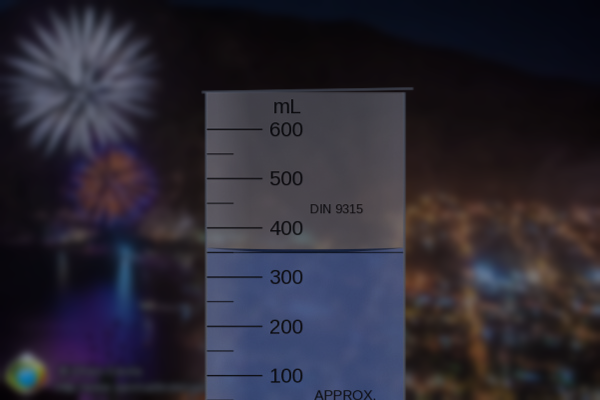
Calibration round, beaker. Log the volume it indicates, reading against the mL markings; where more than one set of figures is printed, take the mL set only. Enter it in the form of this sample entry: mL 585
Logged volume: mL 350
